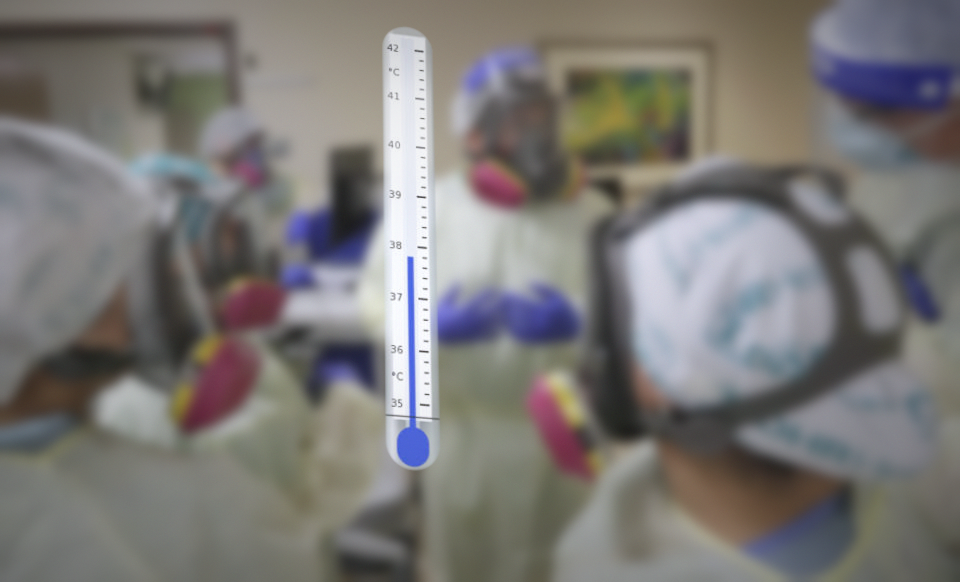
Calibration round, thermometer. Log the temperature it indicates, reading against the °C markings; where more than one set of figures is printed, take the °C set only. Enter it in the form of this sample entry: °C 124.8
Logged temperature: °C 37.8
